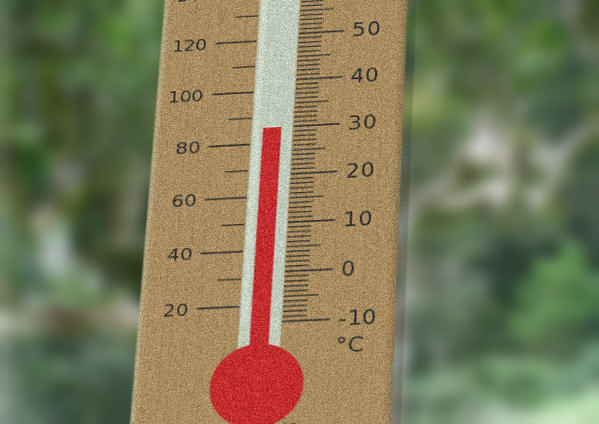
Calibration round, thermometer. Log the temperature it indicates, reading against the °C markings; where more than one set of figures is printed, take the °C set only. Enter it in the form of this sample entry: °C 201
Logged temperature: °C 30
